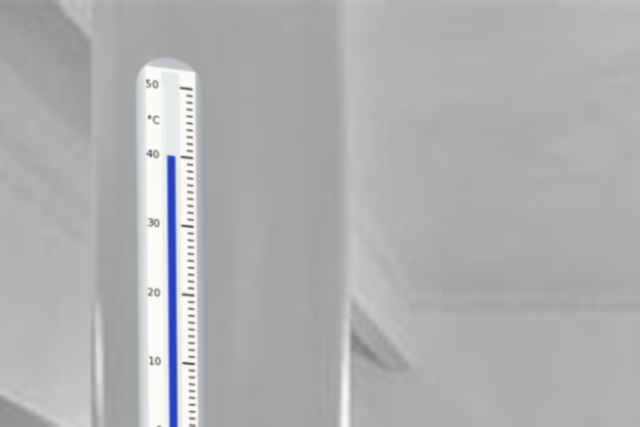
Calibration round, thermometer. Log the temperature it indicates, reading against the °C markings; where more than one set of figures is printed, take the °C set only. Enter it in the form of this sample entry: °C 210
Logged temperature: °C 40
